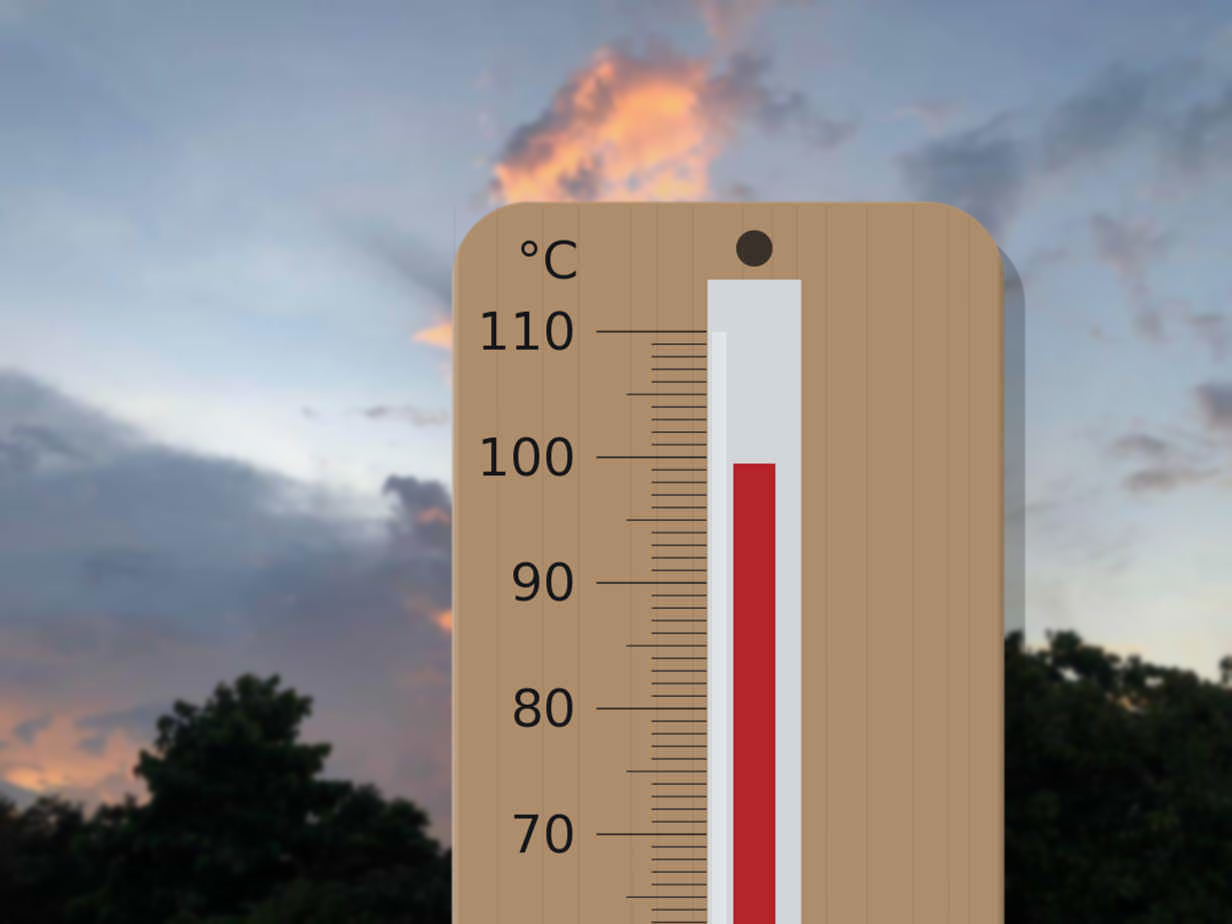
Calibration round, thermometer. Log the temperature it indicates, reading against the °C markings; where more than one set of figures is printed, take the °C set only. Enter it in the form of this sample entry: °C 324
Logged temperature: °C 99.5
